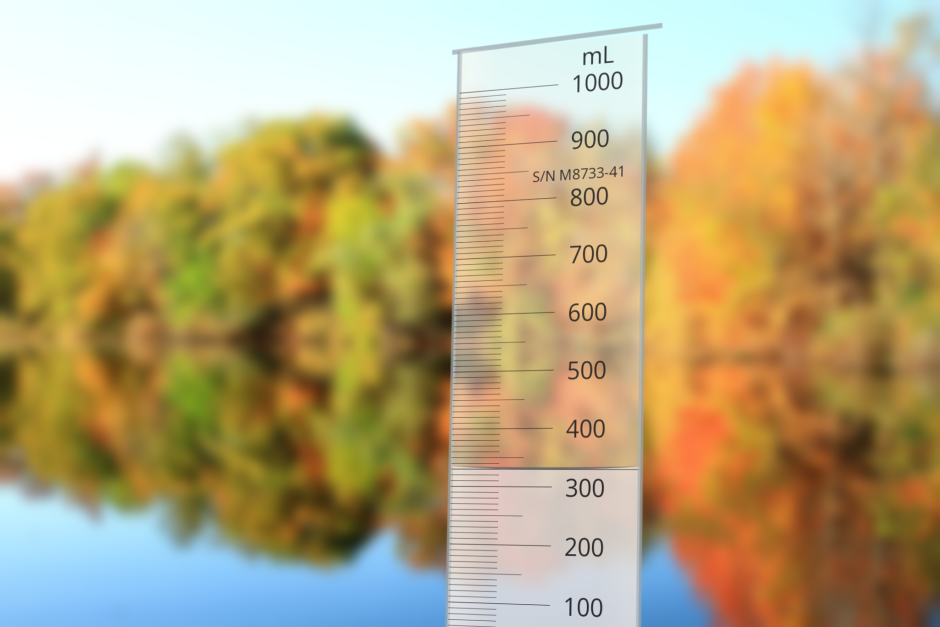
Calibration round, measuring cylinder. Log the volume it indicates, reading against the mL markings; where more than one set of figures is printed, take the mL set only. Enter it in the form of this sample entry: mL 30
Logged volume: mL 330
